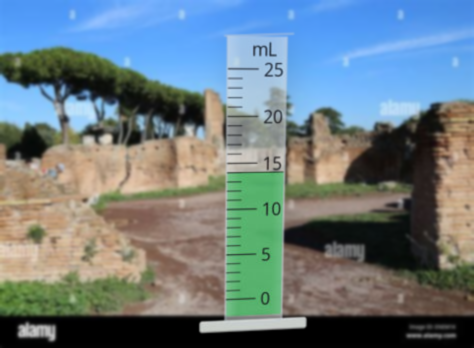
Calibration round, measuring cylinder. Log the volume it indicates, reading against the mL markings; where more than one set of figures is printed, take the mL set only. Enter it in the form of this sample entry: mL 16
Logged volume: mL 14
